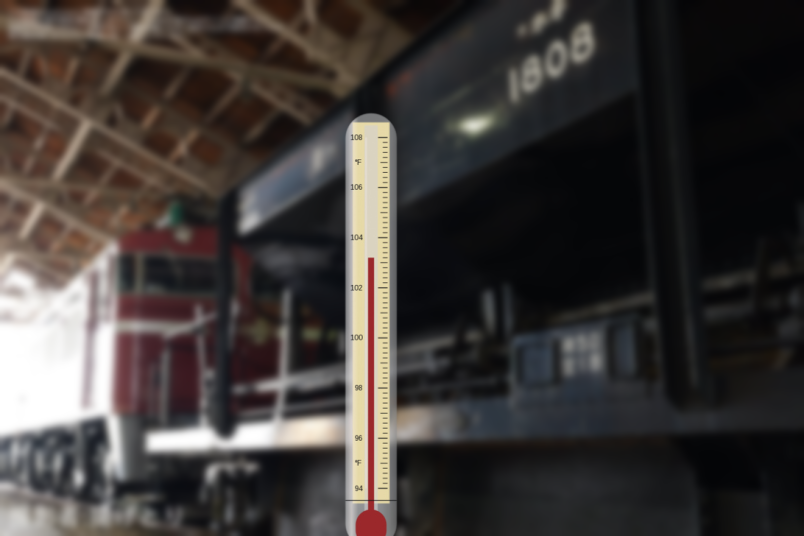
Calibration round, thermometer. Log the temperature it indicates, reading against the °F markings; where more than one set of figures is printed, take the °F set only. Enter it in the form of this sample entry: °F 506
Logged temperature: °F 103.2
